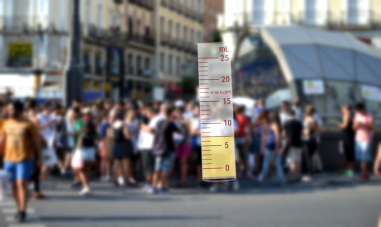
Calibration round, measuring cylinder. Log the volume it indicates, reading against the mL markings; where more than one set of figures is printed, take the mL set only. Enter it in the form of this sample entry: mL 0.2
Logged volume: mL 7
